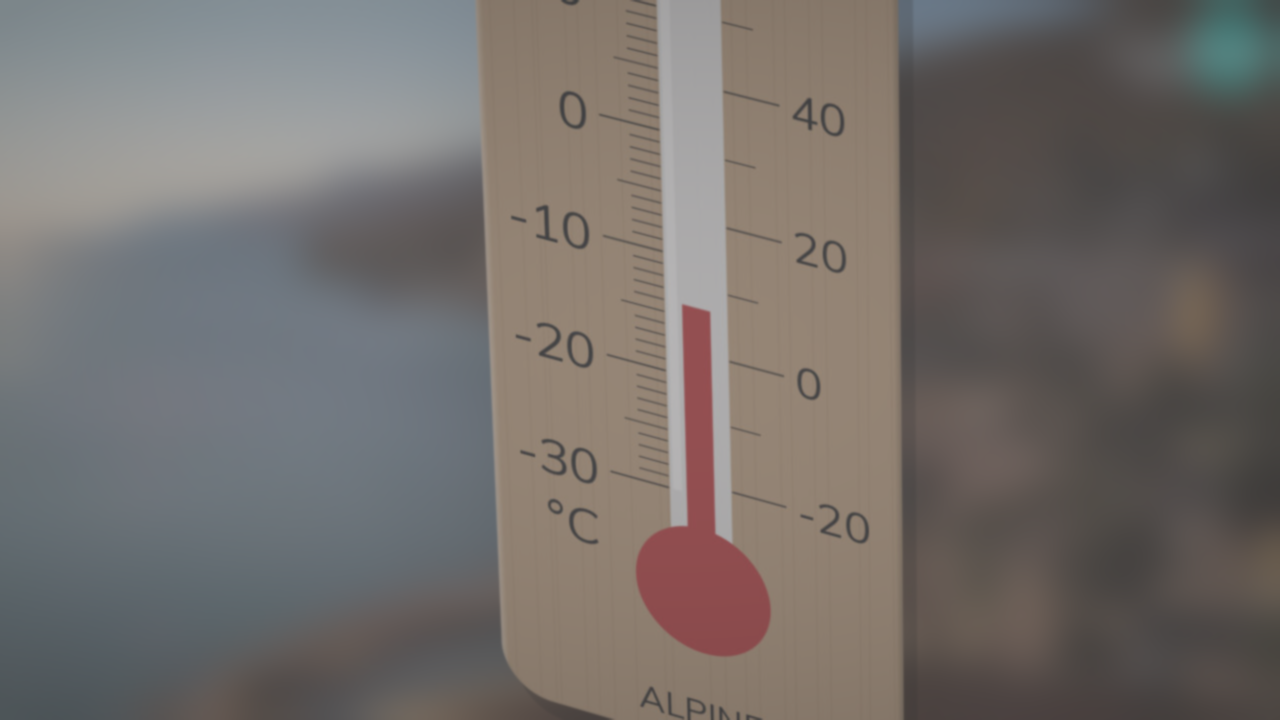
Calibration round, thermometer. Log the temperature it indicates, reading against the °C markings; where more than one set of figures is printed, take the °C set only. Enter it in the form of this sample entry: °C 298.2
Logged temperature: °C -14
